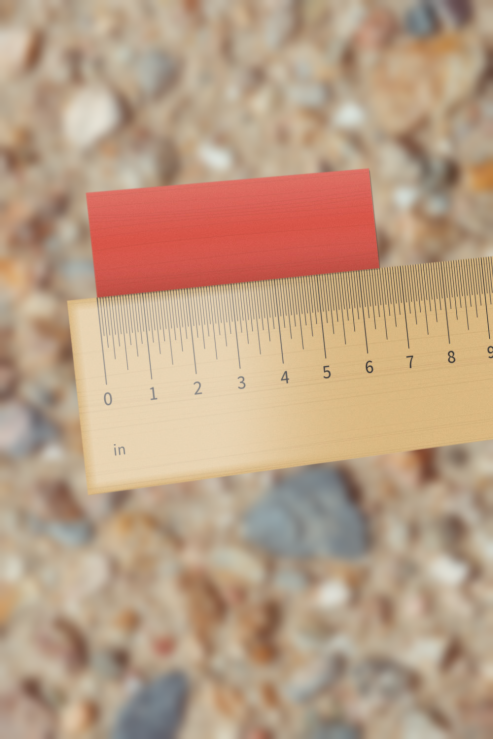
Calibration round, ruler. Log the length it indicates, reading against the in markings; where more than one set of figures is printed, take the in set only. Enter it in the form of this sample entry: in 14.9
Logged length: in 6.5
